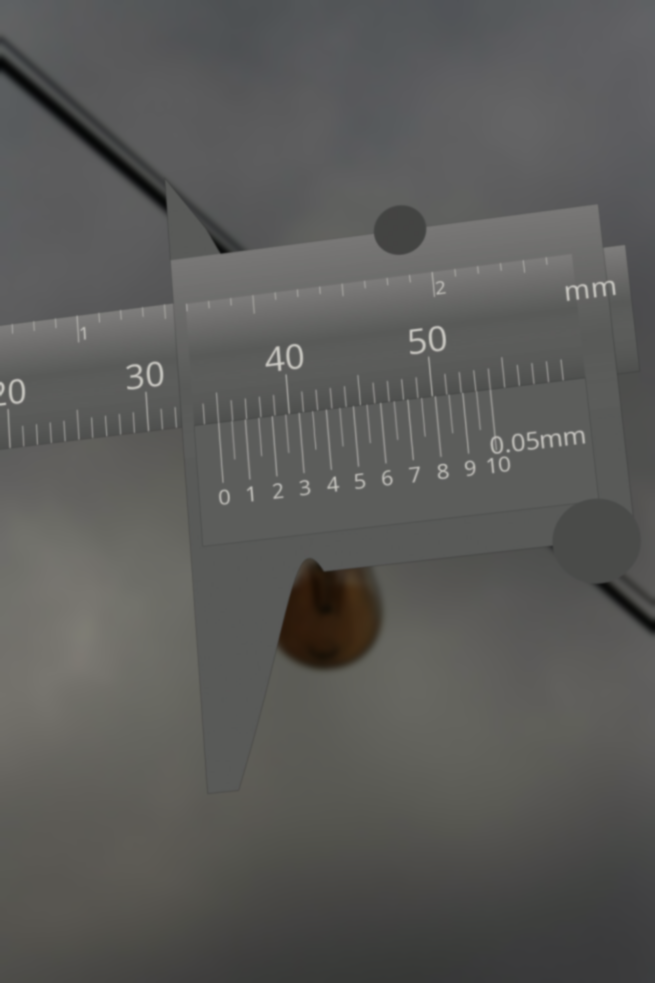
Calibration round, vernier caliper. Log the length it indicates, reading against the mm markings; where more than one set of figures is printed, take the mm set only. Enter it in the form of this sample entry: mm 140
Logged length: mm 35.0
